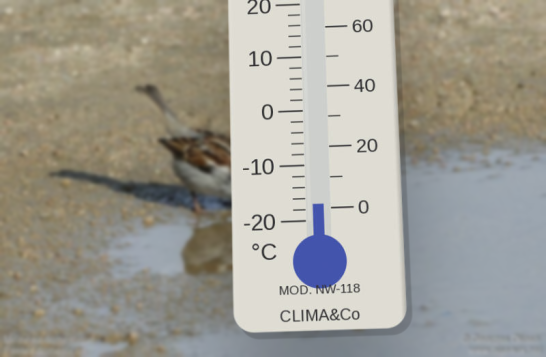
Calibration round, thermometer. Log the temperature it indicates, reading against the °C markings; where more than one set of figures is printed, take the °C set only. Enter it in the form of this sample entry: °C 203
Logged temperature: °C -17
